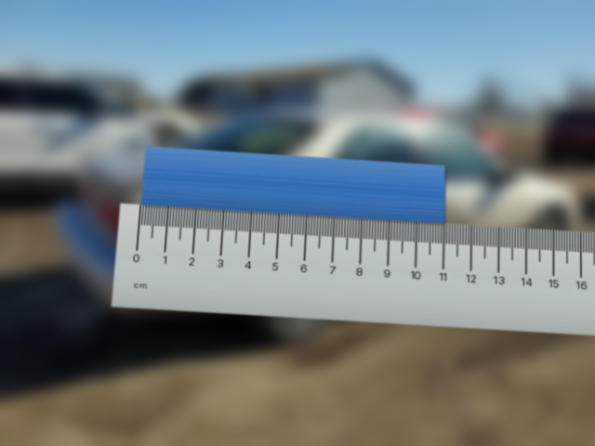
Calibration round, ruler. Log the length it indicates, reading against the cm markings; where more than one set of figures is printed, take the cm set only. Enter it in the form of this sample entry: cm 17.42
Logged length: cm 11
